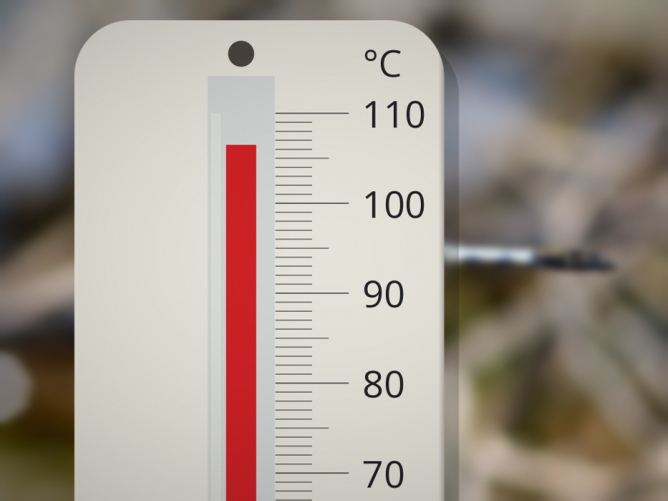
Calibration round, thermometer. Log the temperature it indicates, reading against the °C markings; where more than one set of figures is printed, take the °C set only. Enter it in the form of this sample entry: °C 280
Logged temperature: °C 106.5
